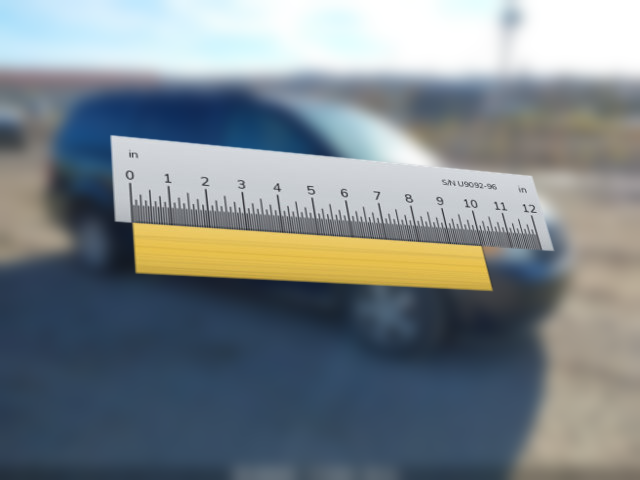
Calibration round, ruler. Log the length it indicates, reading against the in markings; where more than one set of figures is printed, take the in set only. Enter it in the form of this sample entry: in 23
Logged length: in 10
